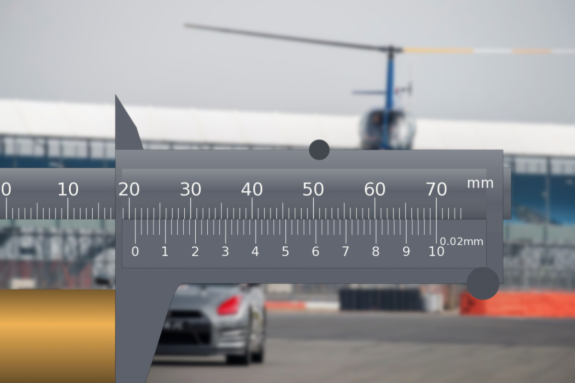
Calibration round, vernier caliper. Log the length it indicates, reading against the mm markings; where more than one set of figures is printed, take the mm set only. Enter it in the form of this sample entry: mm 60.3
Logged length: mm 21.0
